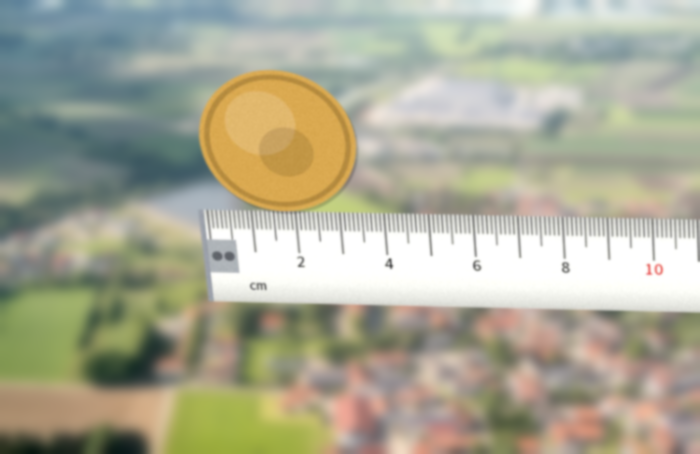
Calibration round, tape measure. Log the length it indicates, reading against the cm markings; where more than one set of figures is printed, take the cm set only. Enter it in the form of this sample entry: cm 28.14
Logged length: cm 3.5
